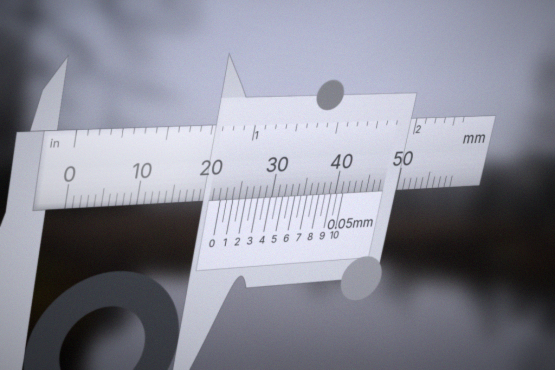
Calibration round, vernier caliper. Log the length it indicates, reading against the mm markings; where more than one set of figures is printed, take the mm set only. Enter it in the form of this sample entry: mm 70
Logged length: mm 22.2
